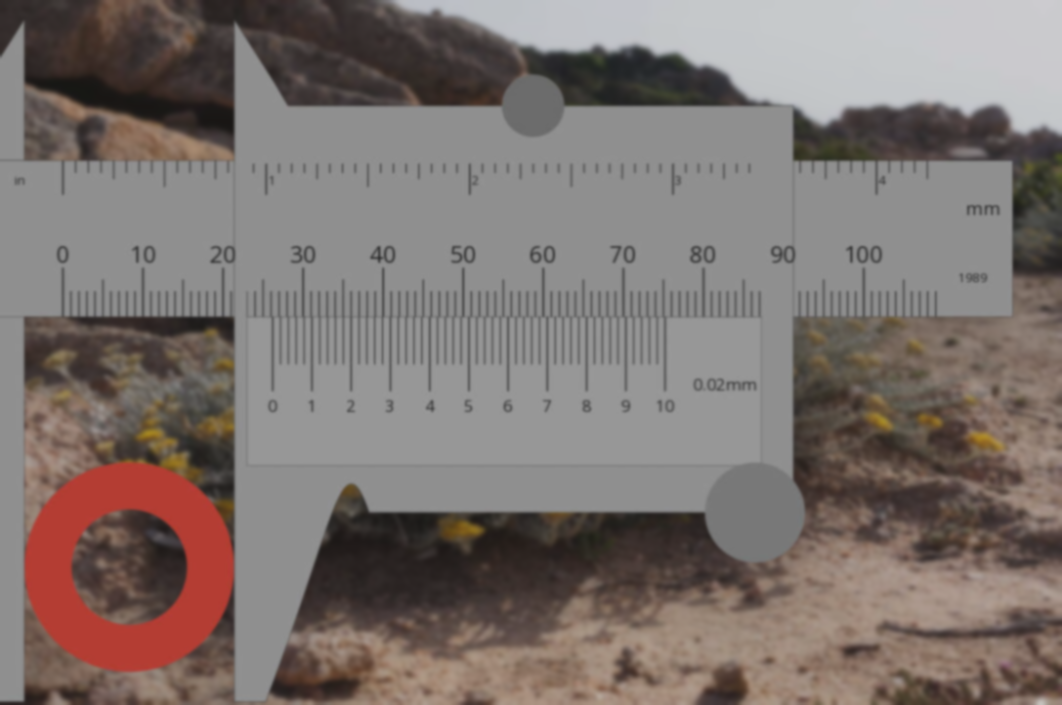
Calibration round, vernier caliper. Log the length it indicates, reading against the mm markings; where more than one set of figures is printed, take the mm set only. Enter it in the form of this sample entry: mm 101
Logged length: mm 26.2
